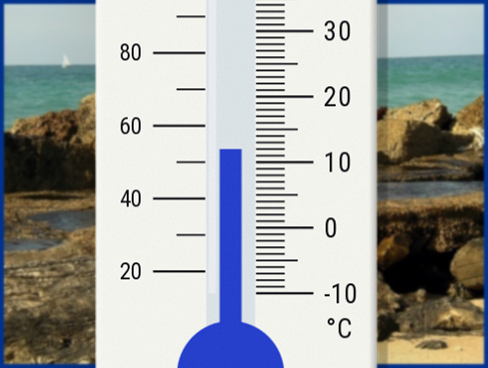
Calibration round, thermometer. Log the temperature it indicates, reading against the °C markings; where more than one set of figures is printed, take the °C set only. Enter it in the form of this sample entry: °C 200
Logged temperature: °C 12
